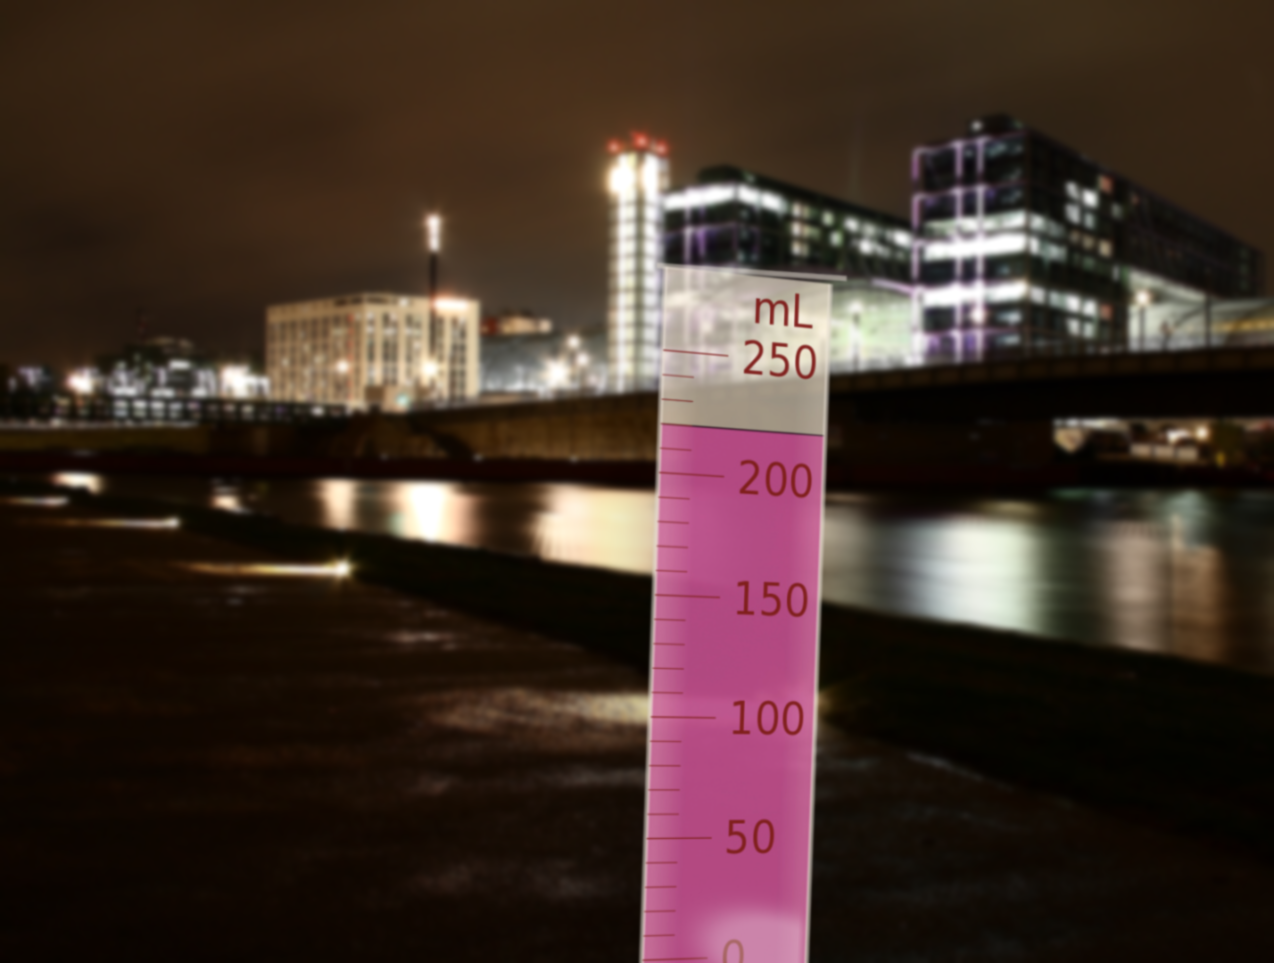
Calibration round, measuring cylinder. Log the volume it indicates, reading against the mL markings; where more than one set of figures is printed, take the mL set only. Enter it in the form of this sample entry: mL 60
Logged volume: mL 220
